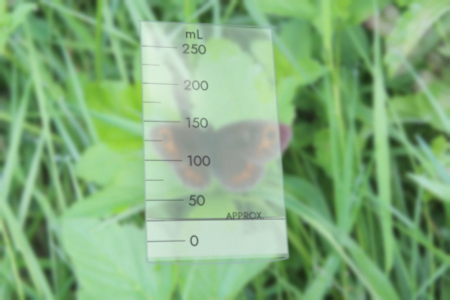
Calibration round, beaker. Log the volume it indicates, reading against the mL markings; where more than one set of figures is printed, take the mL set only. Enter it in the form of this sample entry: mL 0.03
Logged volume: mL 25
